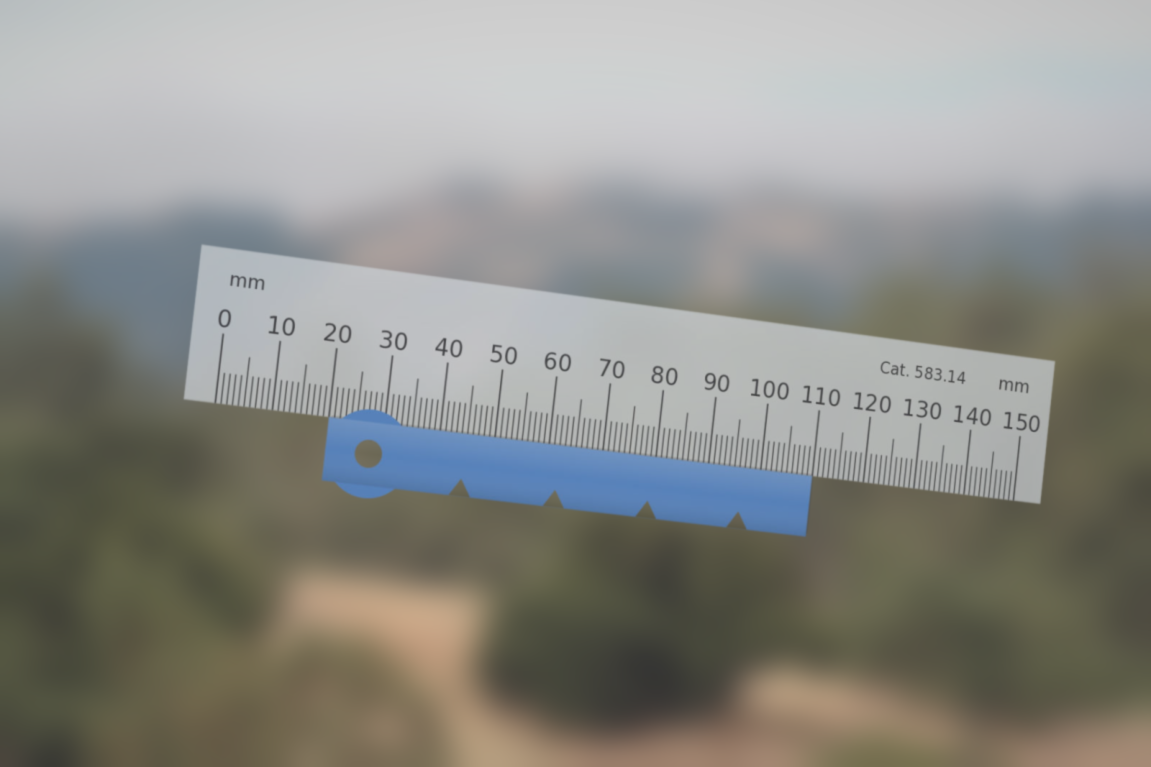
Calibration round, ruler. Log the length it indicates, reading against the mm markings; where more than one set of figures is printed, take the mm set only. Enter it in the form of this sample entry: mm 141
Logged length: mm 90
